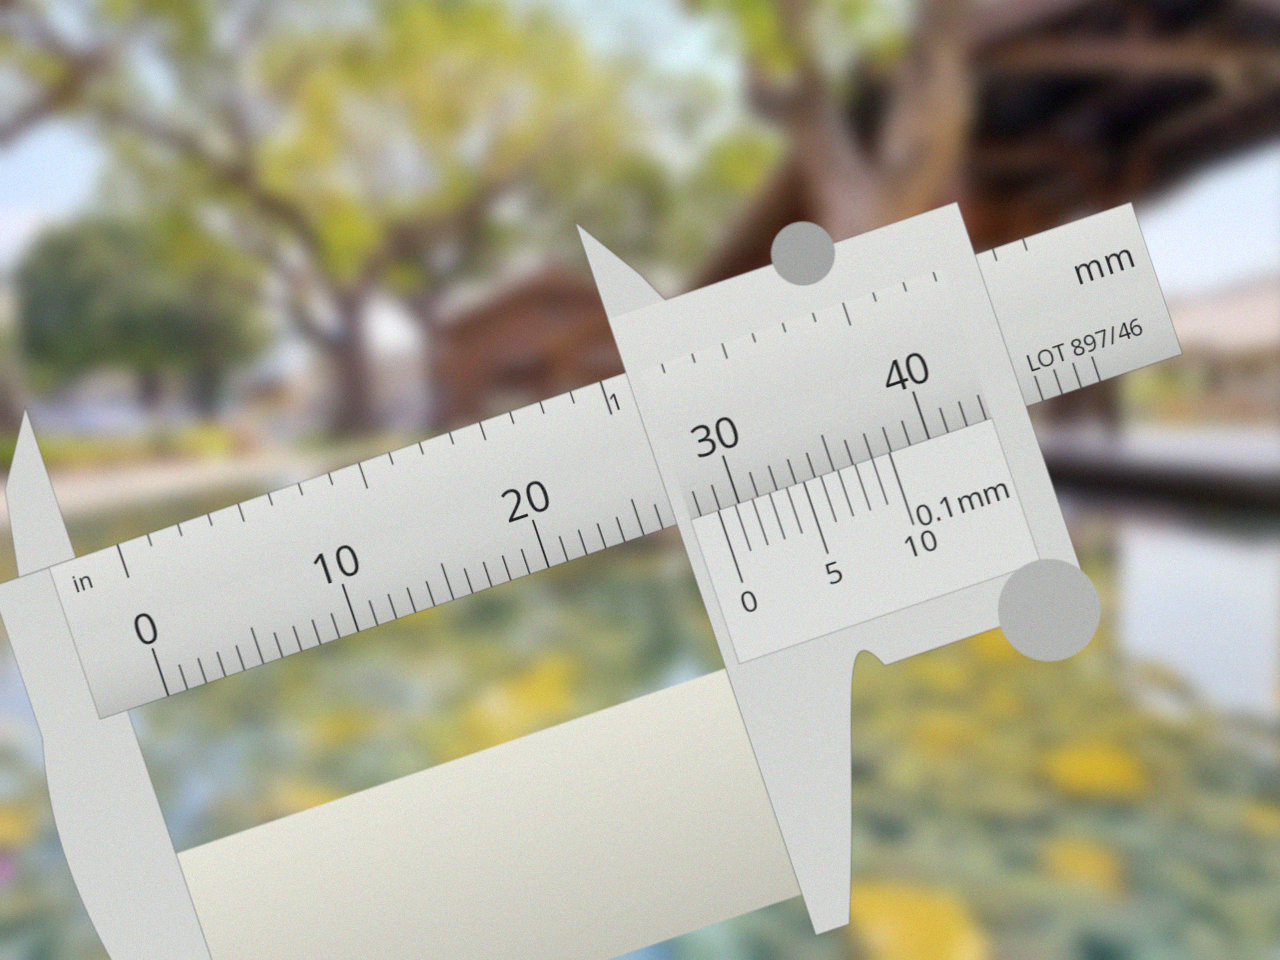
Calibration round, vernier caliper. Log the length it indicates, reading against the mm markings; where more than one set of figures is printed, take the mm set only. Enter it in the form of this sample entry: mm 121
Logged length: mm 28.9
